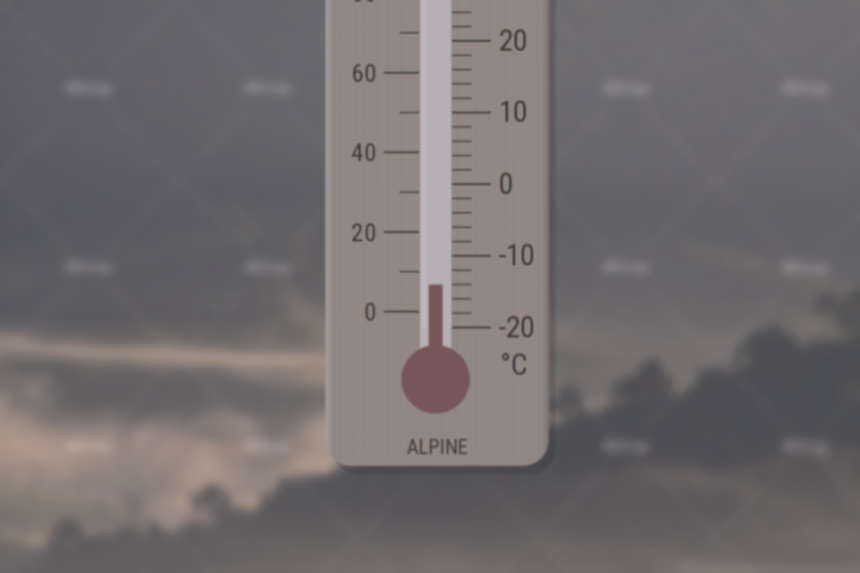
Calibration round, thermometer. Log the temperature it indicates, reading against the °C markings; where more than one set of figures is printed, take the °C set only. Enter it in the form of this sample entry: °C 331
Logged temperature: °C -14
